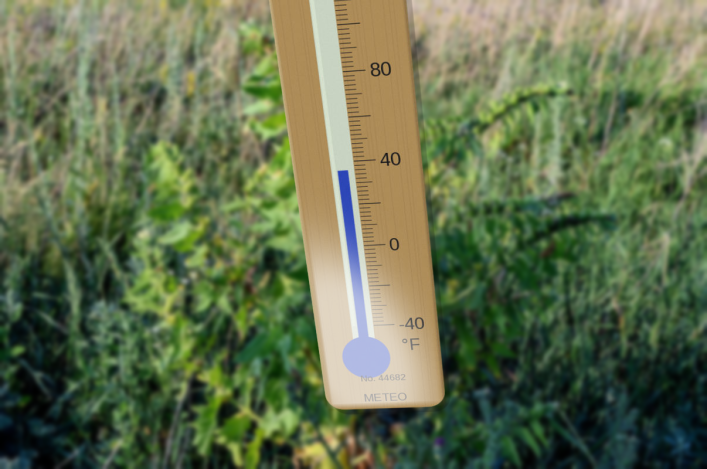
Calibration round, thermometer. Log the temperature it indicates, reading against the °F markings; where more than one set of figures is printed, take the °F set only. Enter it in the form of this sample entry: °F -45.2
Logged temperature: °F 36
